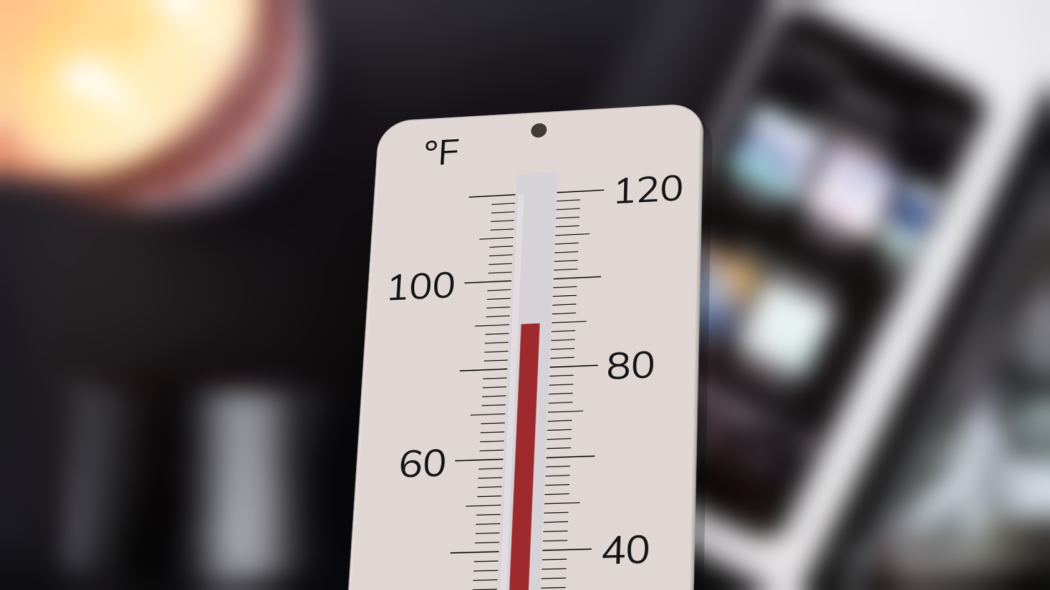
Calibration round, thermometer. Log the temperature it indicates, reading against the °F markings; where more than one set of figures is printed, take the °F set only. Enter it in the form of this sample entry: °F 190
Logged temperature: °F 90
